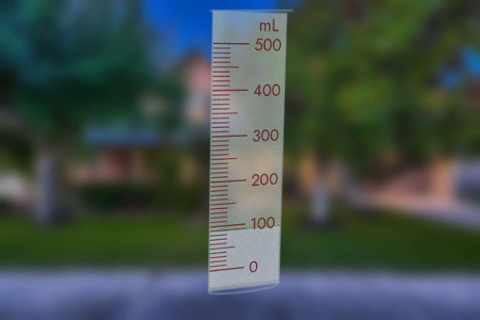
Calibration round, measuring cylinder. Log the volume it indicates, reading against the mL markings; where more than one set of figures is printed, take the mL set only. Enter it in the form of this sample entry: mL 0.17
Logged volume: mL 90
